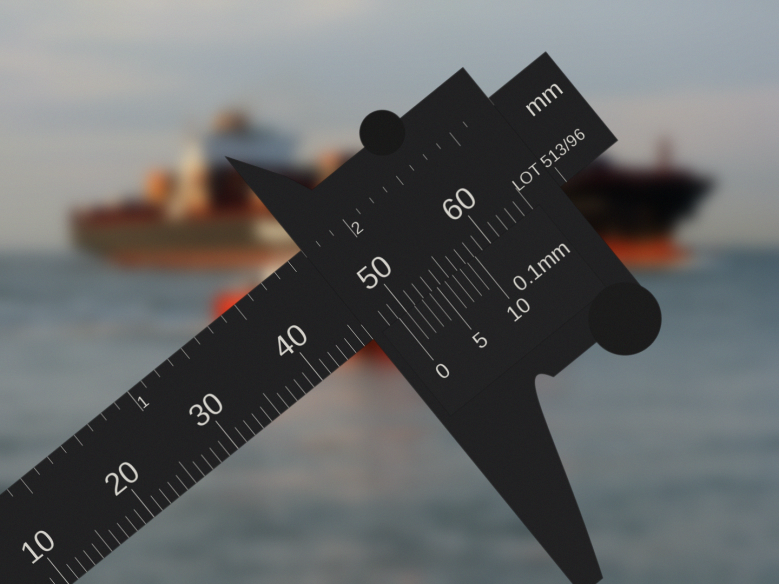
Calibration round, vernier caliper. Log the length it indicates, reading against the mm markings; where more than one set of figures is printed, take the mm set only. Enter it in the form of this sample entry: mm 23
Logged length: mm 49.1
